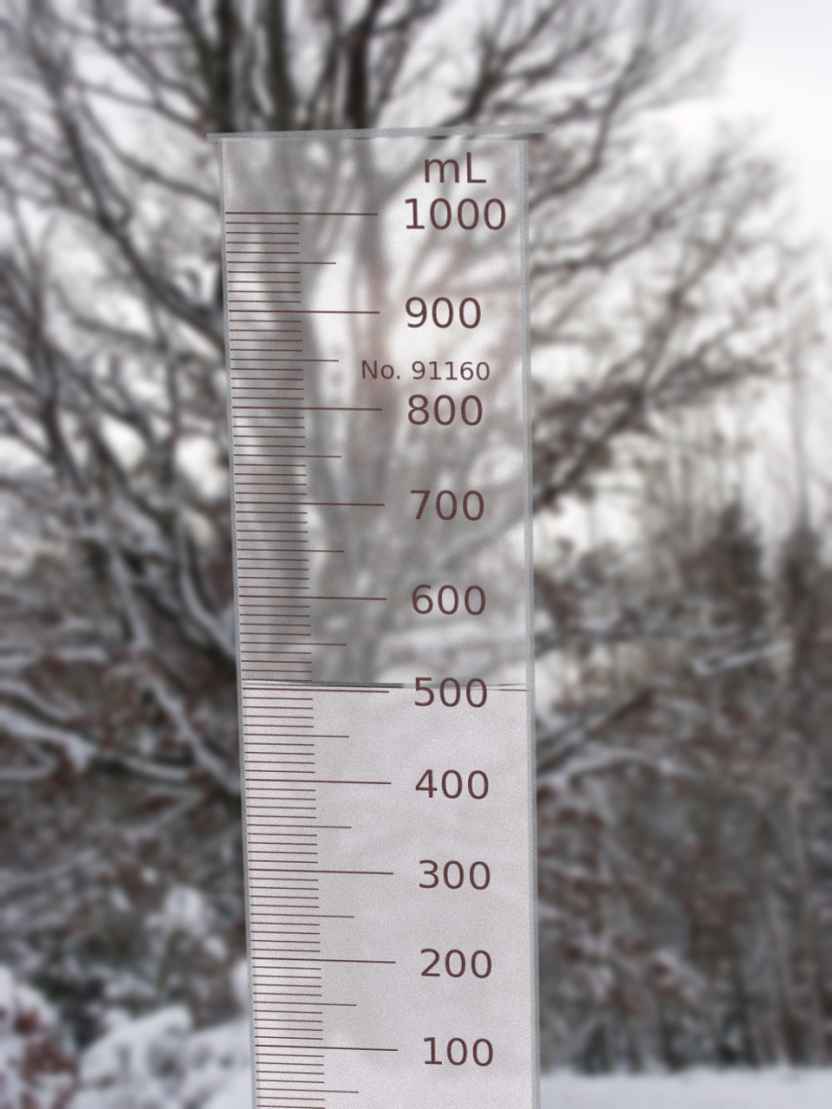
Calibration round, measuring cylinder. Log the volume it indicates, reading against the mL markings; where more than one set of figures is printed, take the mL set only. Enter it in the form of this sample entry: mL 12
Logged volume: mL 505
